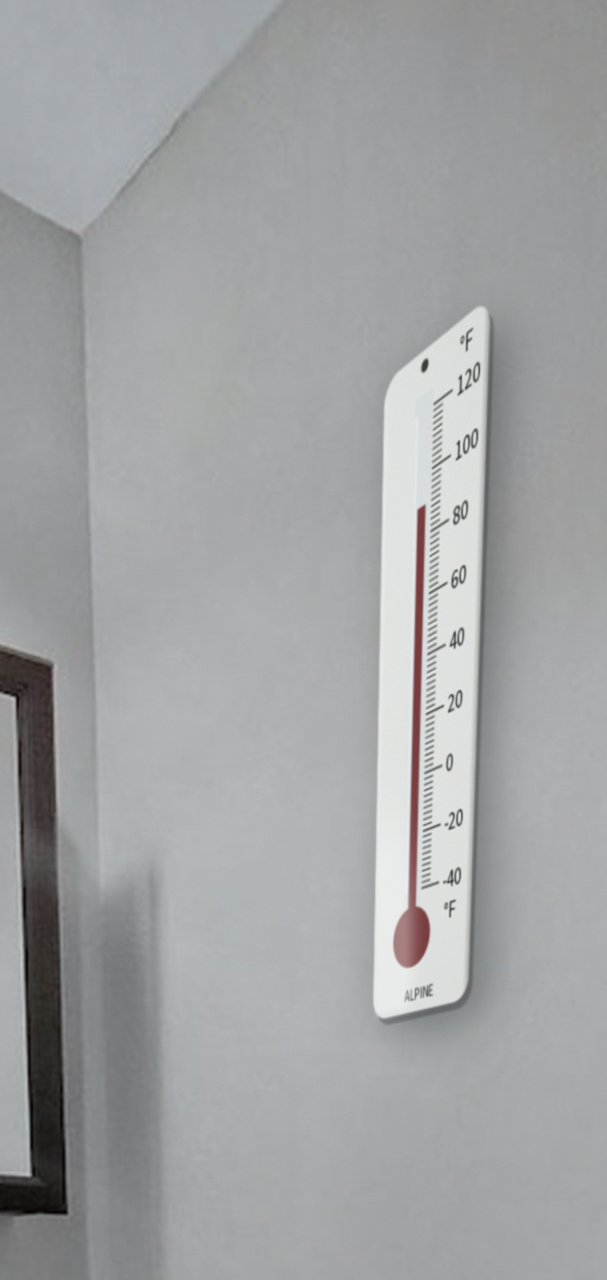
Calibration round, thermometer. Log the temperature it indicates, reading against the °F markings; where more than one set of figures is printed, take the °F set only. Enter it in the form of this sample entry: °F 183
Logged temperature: °F 90
